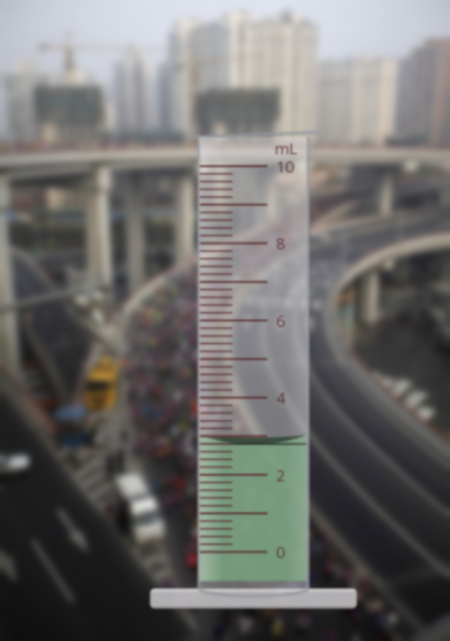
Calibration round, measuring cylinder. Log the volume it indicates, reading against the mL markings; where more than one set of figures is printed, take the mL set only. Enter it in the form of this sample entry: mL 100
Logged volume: mL 2.8
